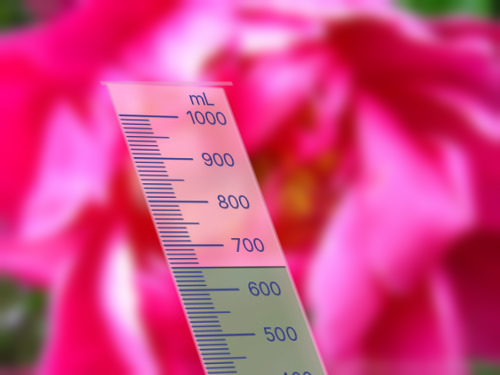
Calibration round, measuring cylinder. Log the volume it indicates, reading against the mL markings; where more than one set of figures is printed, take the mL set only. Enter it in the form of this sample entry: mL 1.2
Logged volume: mL 650
